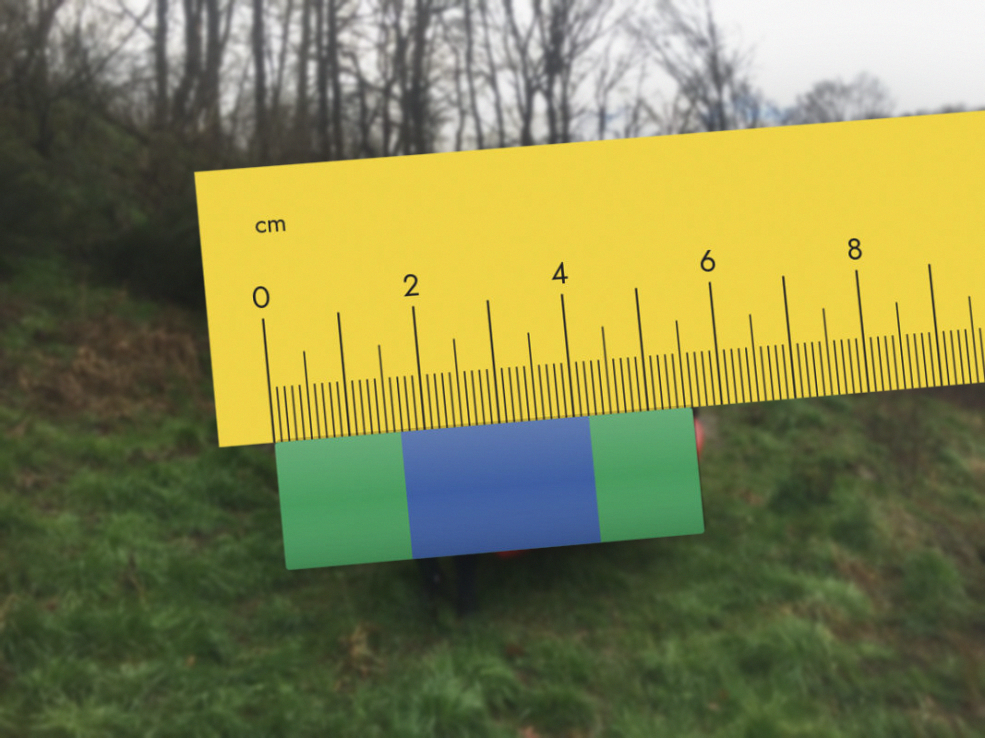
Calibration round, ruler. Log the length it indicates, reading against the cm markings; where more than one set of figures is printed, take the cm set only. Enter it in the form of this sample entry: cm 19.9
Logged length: cm 5.6
